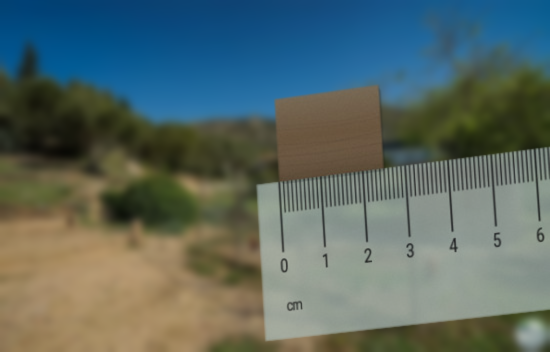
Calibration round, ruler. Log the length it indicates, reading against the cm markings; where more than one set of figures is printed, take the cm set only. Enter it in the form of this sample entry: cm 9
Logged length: cm 2.5
